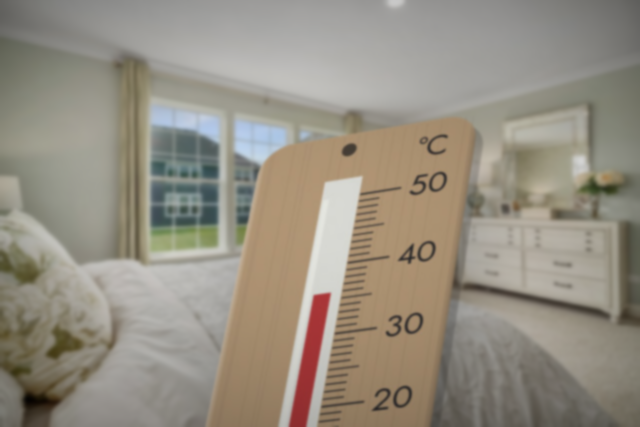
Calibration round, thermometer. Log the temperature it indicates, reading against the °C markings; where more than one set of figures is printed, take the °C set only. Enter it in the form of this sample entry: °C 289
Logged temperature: °C 36
